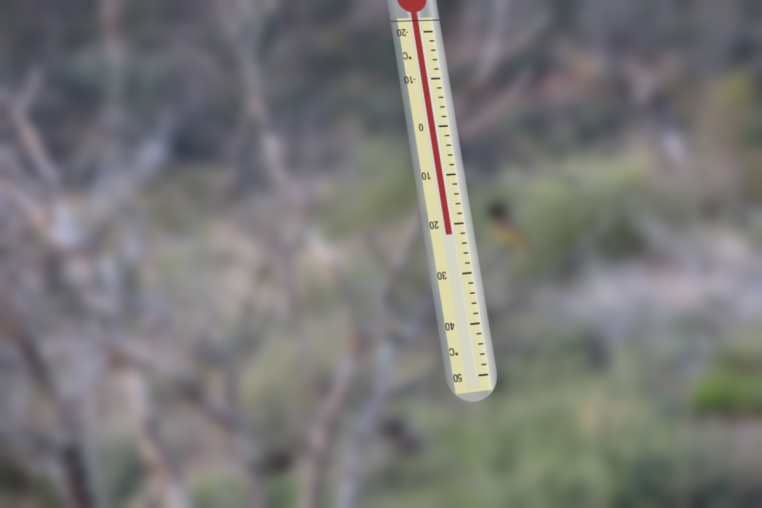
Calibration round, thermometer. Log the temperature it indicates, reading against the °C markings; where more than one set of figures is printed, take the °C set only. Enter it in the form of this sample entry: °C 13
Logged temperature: °C 22
